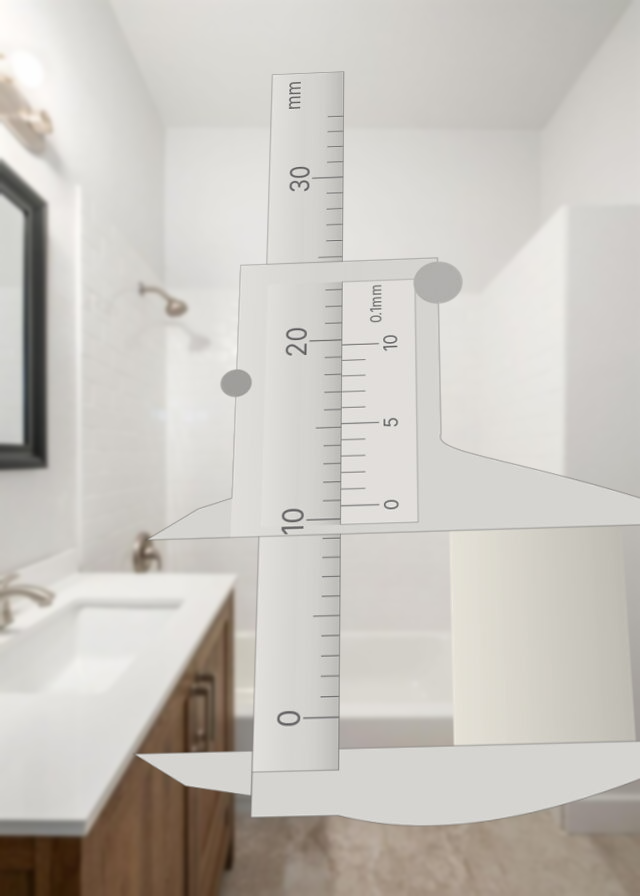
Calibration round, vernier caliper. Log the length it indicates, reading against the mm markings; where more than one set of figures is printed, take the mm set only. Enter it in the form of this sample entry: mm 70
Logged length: mm 10.7
